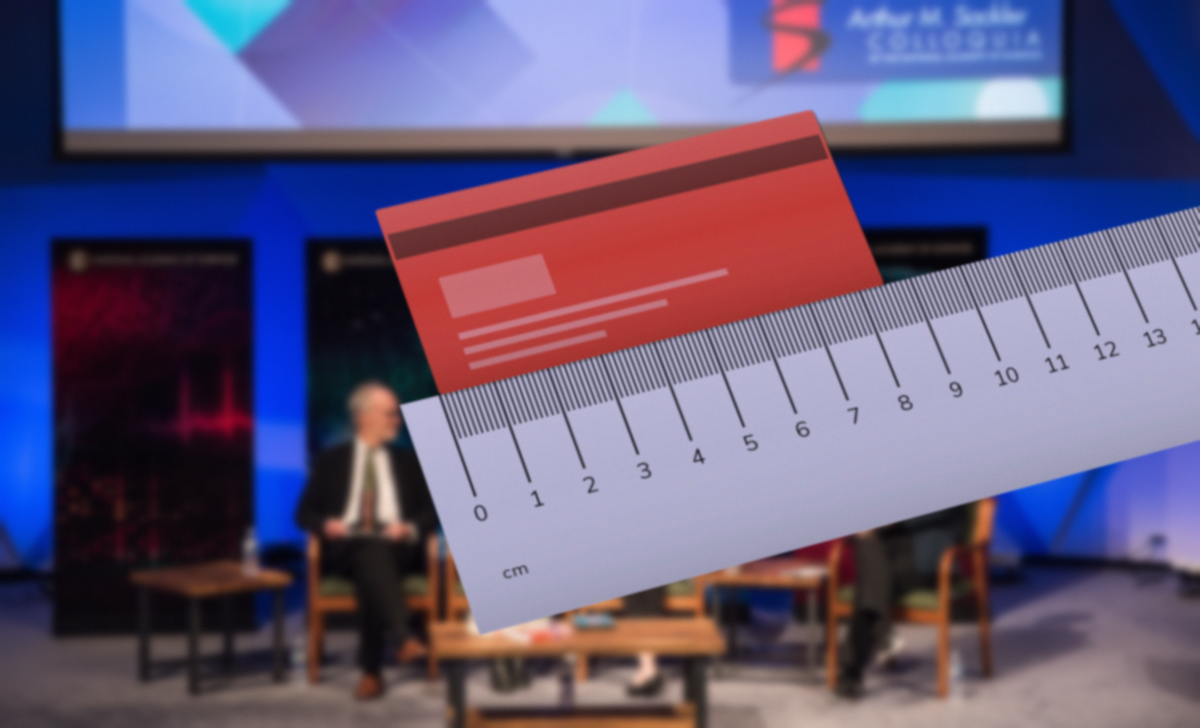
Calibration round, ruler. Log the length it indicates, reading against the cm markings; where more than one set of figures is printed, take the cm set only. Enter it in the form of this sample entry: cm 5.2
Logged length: cm 8.5
